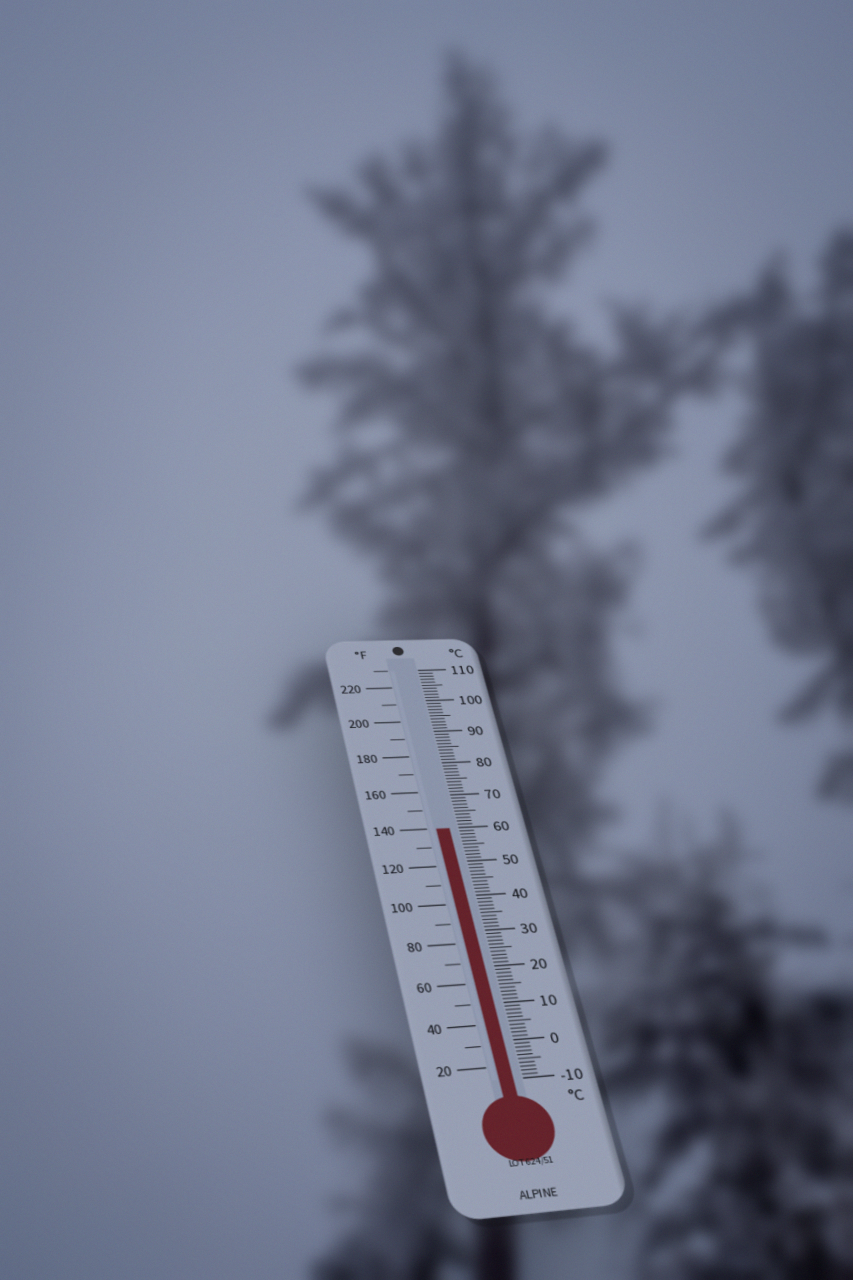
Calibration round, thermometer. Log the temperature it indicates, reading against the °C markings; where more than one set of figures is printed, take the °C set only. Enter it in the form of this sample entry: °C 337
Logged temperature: °C 60
